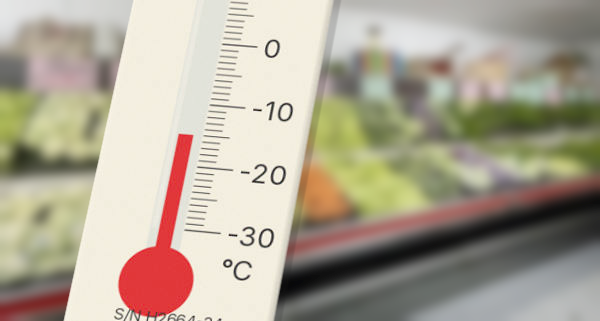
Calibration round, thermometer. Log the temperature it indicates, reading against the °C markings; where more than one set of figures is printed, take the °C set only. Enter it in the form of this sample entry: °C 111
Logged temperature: °C -15
